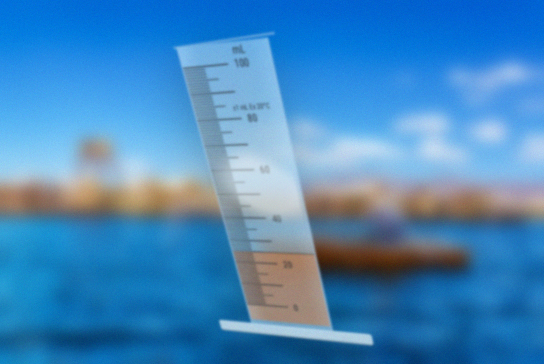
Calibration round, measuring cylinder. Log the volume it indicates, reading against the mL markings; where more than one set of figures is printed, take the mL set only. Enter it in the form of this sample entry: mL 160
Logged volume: mL 25
